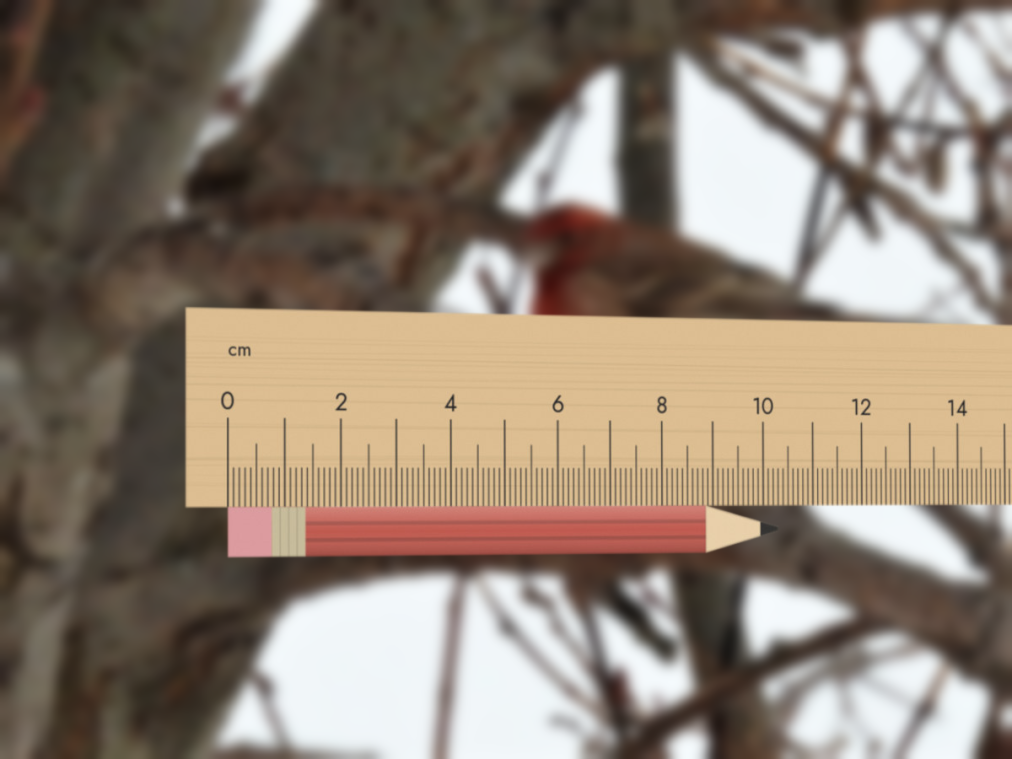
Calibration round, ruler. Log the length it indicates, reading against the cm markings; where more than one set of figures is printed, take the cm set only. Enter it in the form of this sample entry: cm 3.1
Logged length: cm 10.3
